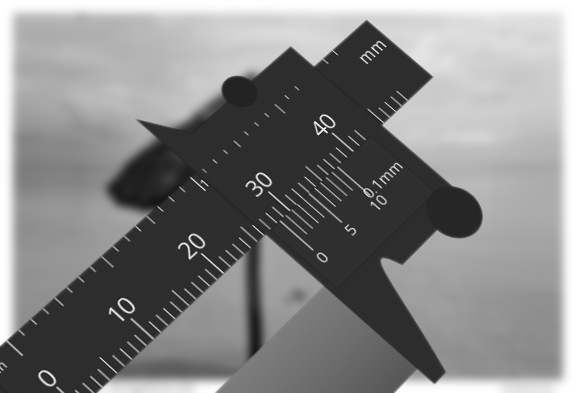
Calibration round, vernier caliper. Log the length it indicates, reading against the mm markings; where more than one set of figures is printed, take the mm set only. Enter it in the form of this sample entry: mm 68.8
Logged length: mm 28.4
